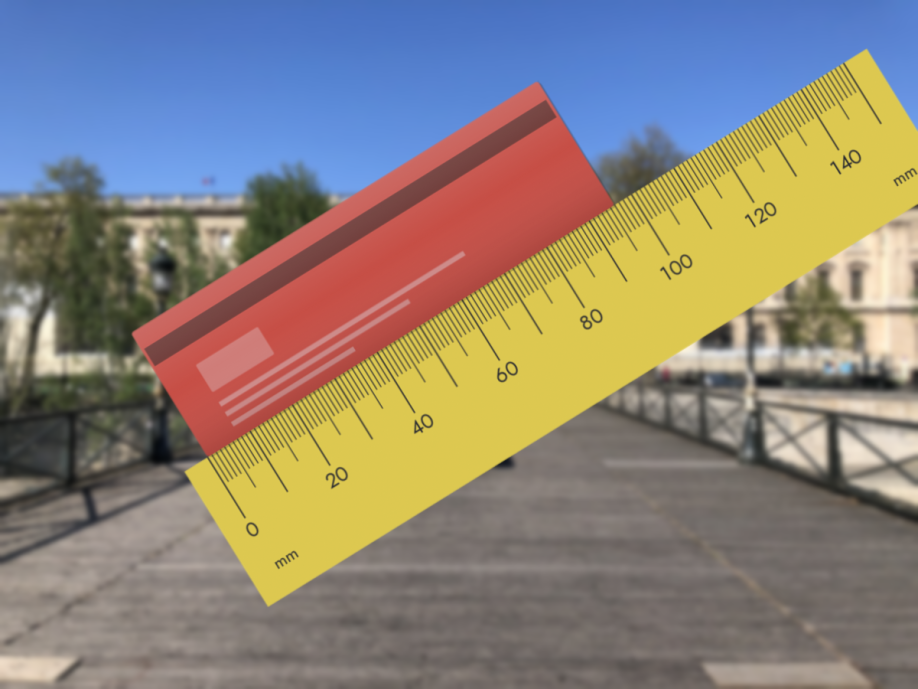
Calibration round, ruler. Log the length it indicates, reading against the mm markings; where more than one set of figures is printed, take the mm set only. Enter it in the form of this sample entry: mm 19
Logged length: mm 96
